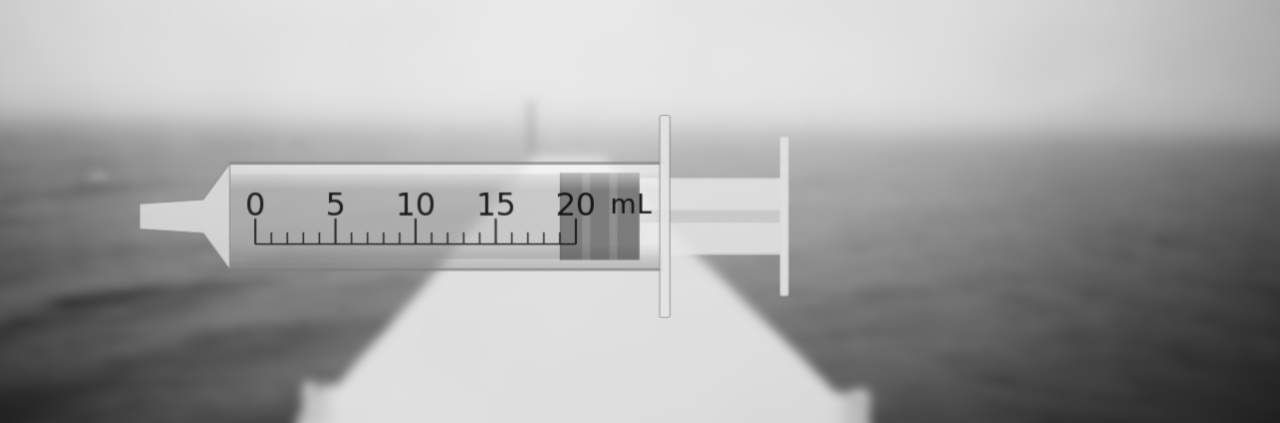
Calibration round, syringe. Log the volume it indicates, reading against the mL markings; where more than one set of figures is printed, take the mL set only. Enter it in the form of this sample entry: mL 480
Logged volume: mL 19
